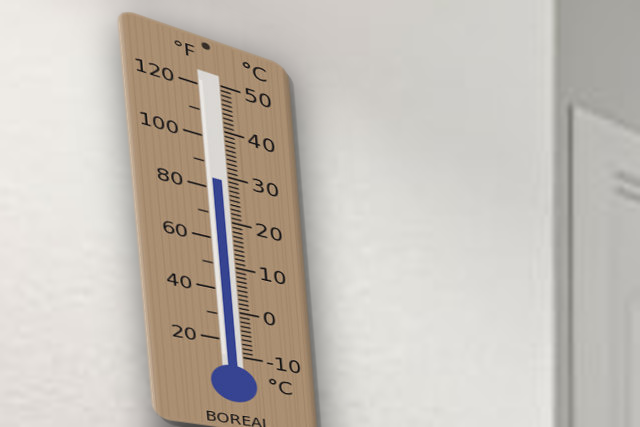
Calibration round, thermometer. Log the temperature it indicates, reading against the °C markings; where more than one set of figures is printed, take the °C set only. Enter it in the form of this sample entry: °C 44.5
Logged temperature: °C 29
